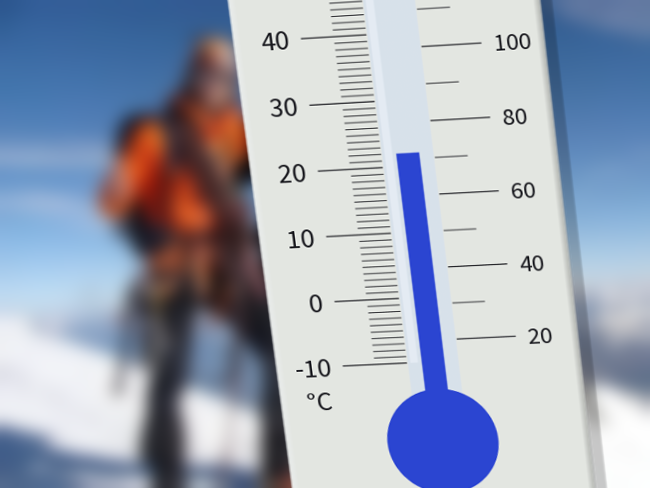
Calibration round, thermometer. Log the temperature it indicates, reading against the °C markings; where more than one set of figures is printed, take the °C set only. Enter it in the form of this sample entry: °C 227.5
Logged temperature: °C 22
